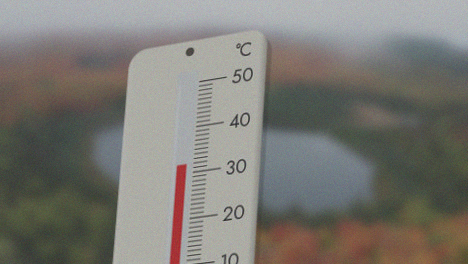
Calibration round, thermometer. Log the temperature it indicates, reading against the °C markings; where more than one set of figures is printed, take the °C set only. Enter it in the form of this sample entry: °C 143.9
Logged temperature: °C 32
